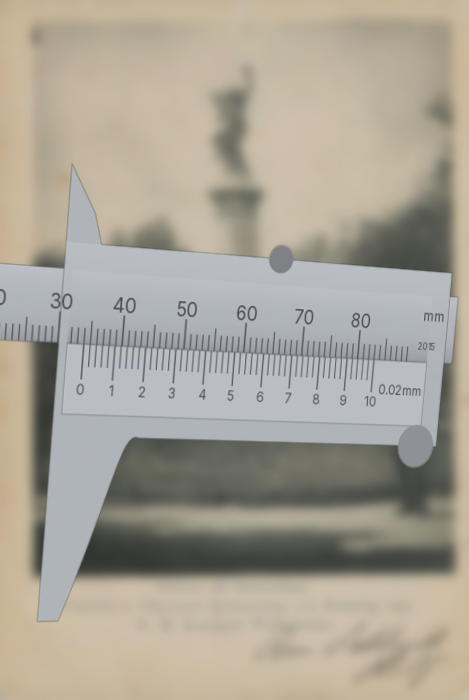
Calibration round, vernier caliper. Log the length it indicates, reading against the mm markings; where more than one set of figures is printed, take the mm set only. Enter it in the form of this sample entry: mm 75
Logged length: mm 34.0
